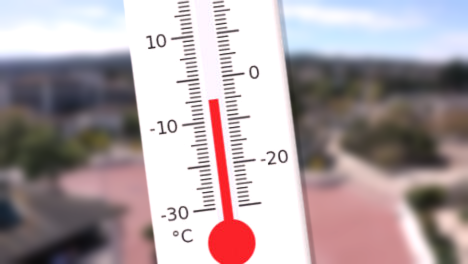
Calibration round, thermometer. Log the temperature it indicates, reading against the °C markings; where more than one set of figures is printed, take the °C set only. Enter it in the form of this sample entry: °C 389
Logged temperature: °C -5
